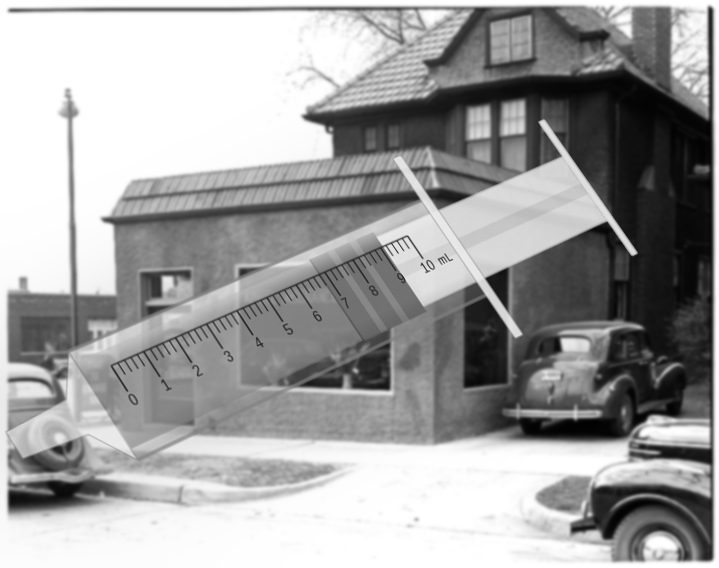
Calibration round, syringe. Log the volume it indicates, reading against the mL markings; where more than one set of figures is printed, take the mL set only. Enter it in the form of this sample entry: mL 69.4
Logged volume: mL 6.8
